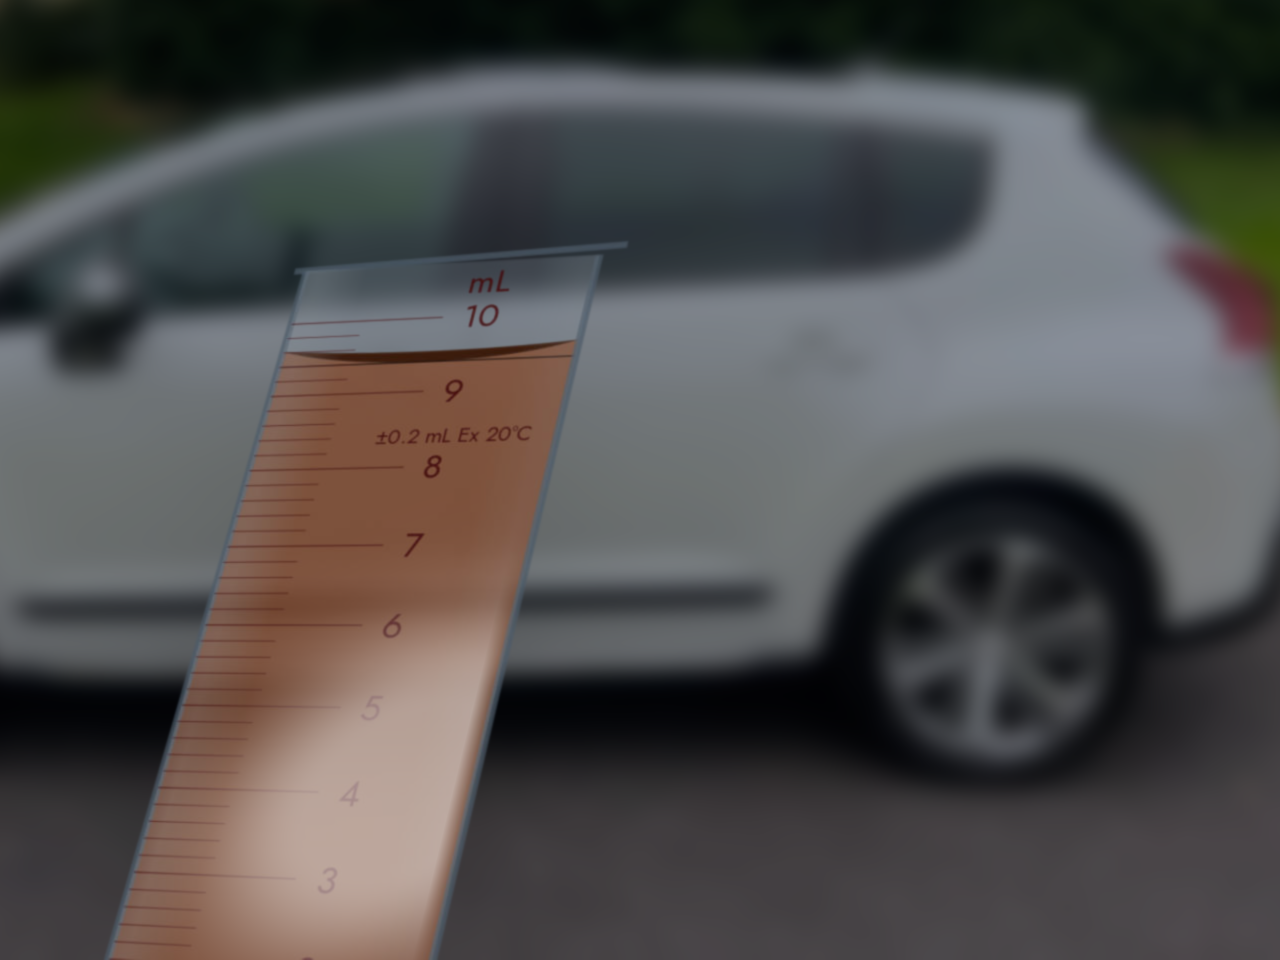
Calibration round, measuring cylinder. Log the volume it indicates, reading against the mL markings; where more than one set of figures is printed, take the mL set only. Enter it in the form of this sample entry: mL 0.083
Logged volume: mL 9.4
